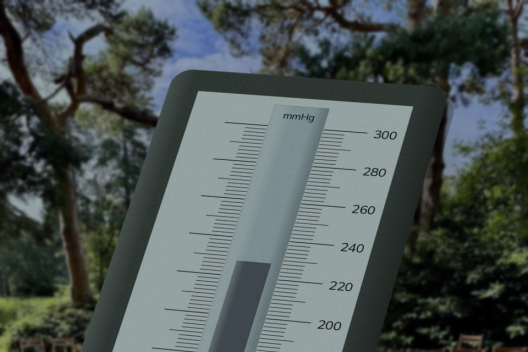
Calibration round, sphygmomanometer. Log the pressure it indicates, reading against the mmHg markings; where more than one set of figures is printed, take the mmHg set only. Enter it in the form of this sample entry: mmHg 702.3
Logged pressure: mmHg 228
